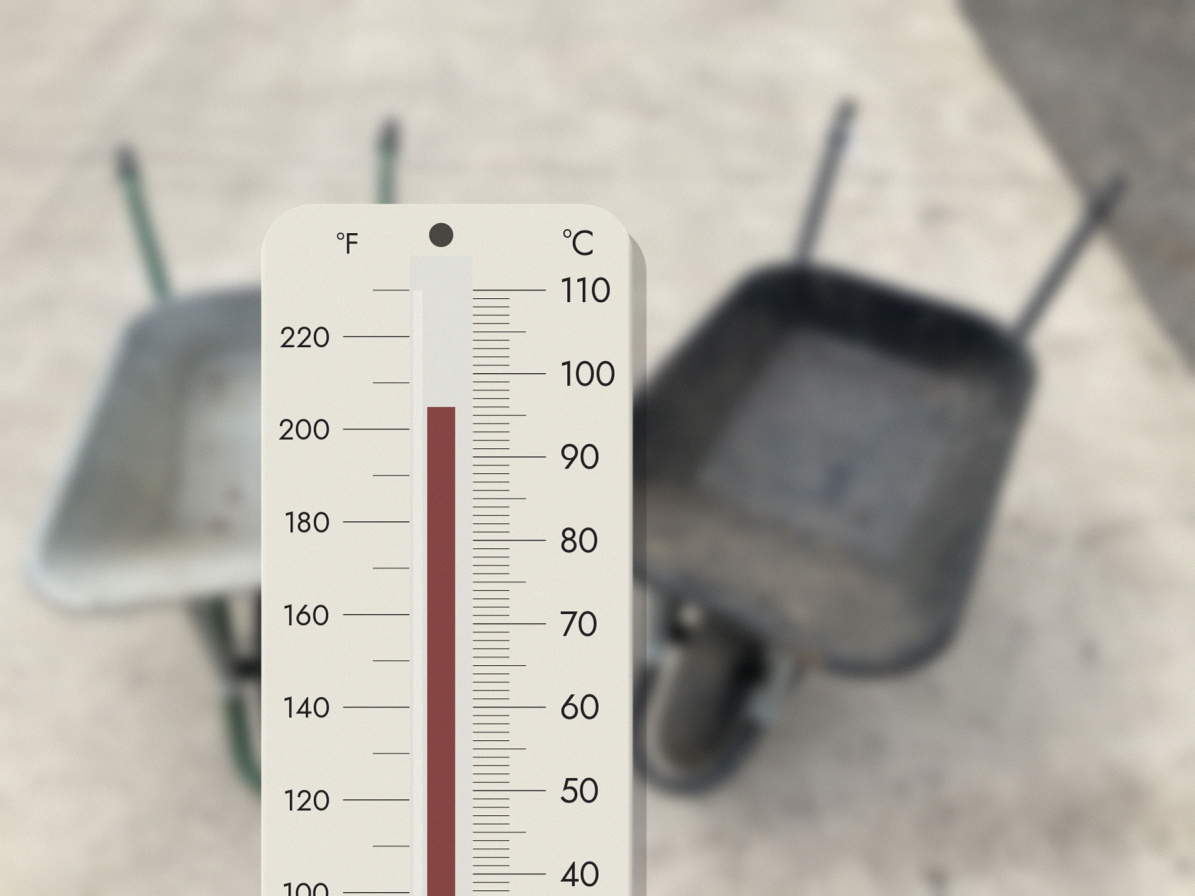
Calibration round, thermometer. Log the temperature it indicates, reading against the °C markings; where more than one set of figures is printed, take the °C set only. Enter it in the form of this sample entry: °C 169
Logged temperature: °C 96
